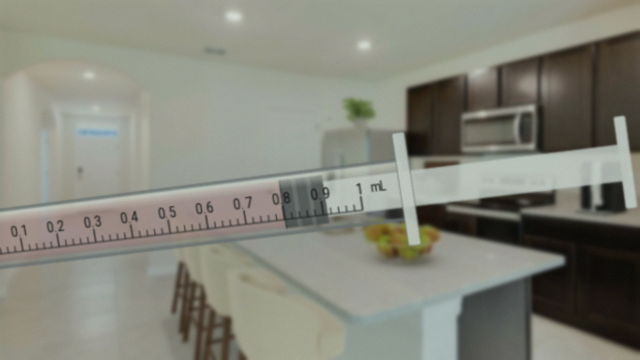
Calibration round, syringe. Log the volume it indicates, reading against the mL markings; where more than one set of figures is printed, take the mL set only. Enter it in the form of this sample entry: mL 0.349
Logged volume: mL 0.8
